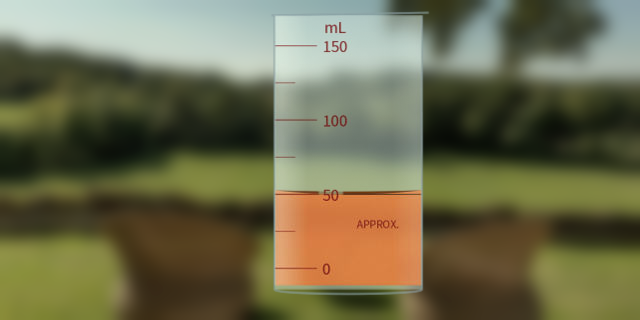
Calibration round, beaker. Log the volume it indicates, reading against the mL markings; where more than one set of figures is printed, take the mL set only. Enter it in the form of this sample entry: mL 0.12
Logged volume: mL 50
